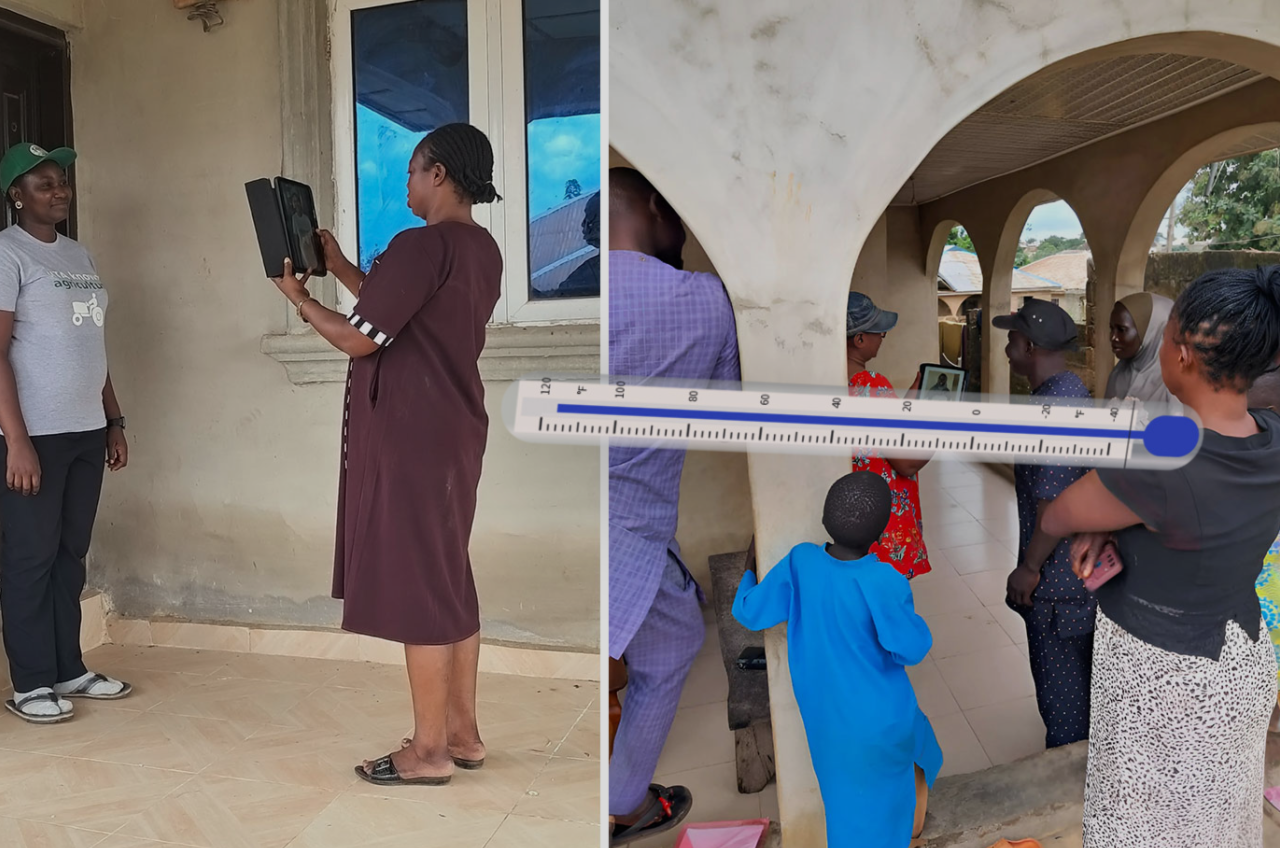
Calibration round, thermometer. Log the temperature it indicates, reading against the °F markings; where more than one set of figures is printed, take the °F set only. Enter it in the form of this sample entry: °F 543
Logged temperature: °F 116
